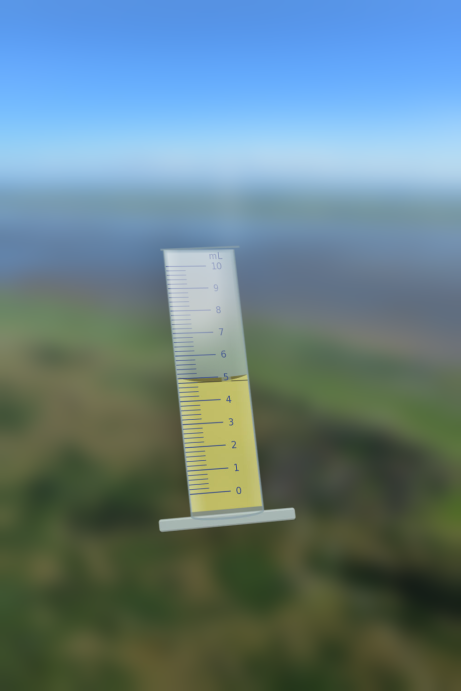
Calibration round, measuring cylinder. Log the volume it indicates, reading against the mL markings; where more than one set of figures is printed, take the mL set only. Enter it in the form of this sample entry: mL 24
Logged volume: mL 4.8
